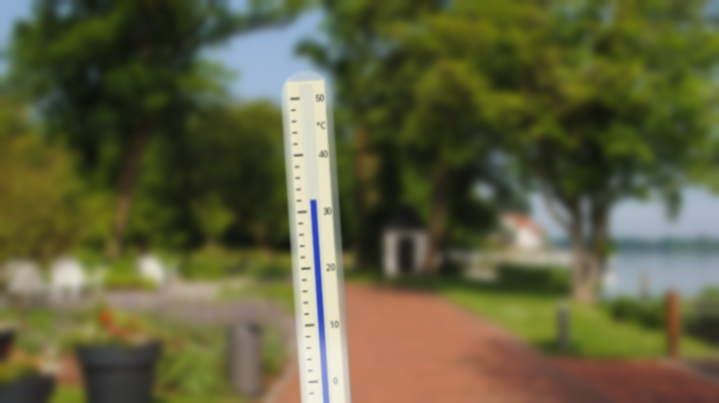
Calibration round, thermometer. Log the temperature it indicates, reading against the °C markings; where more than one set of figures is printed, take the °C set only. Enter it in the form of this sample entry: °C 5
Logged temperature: °C 32
